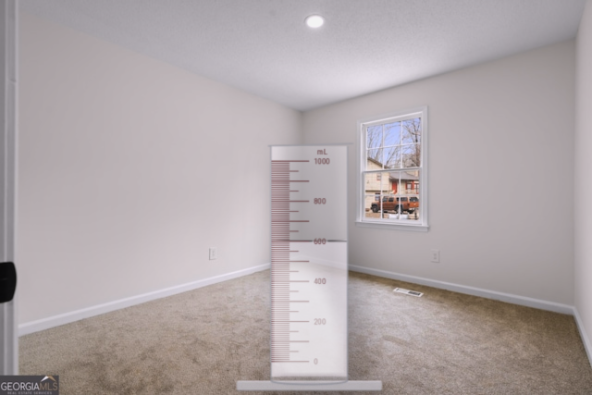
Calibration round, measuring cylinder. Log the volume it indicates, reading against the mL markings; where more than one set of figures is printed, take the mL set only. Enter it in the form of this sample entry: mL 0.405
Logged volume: mL 600
